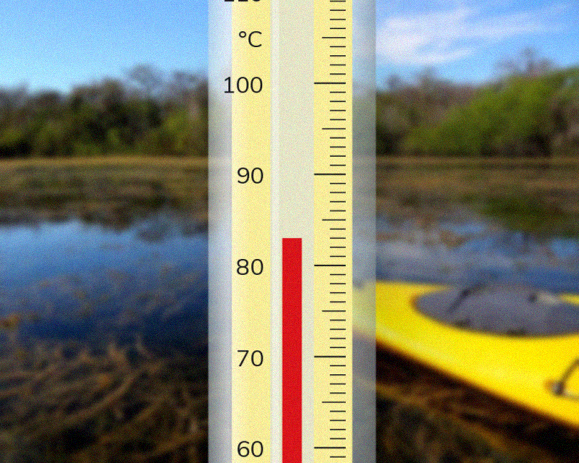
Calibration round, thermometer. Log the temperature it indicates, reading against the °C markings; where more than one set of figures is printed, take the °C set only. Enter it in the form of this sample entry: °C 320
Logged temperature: °C 83
